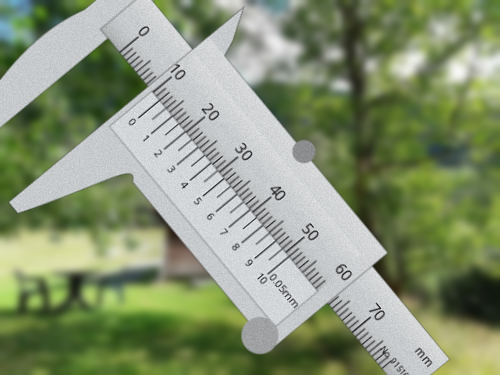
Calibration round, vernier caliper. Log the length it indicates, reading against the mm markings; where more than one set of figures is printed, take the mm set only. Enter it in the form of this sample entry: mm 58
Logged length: mm 12.0
